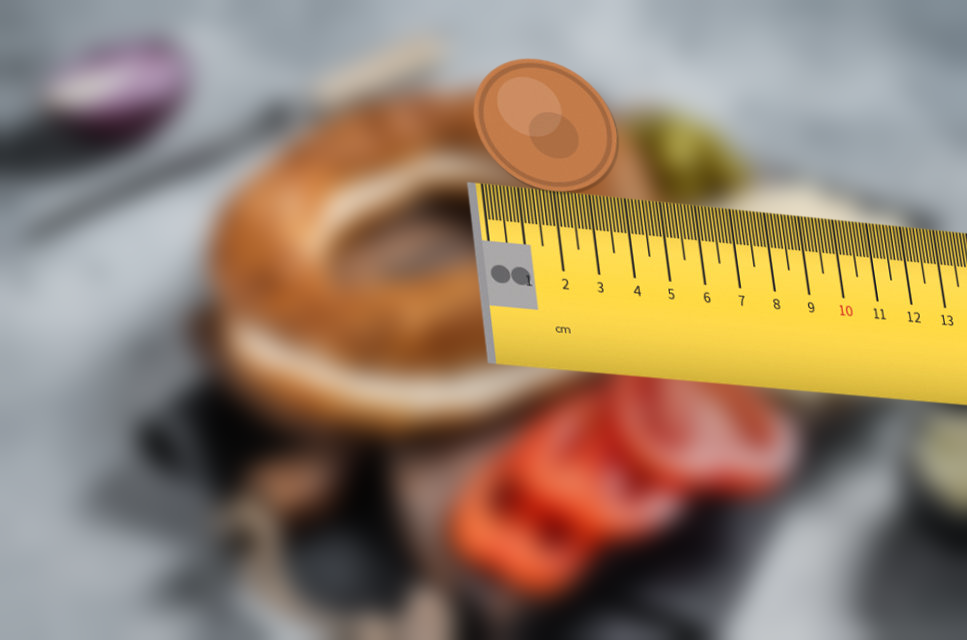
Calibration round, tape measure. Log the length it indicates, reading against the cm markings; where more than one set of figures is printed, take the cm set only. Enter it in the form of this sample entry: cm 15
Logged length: cm 4
